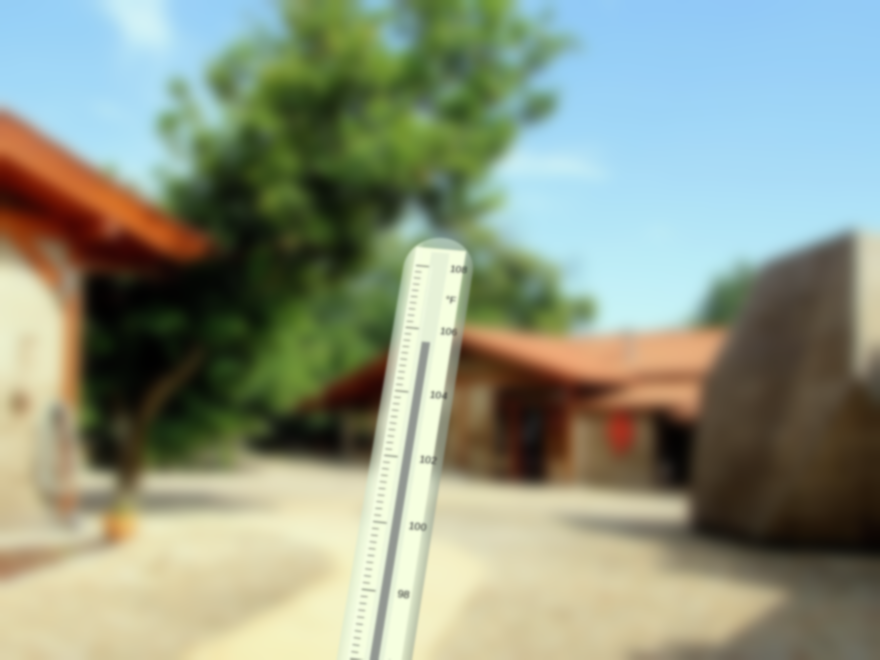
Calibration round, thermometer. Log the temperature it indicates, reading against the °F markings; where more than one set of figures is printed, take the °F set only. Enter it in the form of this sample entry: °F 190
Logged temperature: °F 105.6
